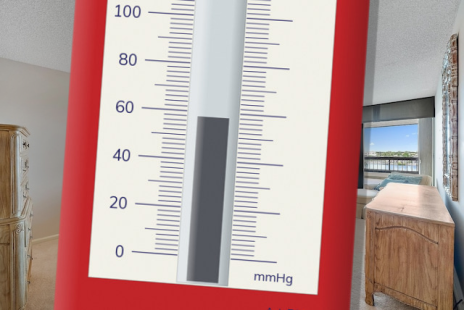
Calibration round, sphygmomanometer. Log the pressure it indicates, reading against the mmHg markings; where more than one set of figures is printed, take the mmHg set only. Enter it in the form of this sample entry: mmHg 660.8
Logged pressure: mmHg 58
